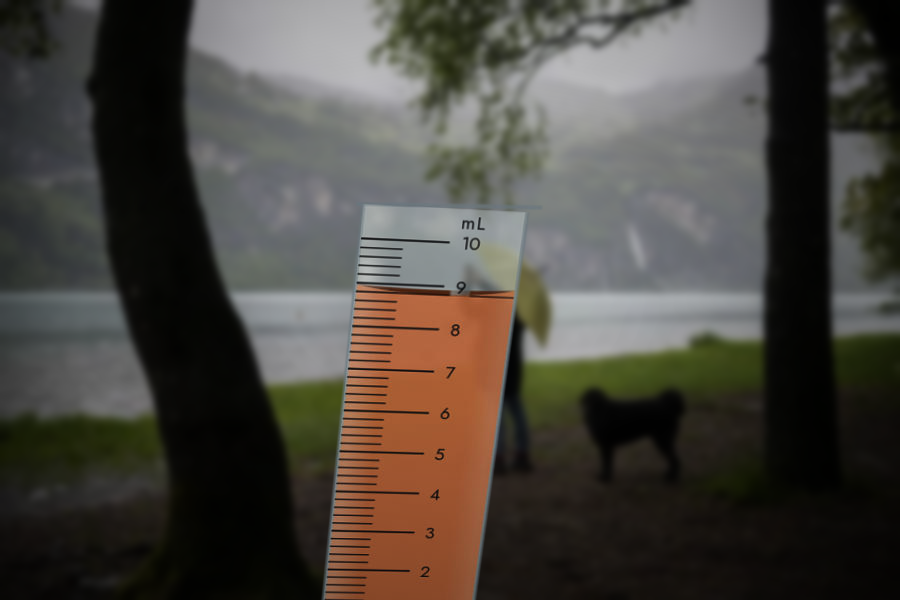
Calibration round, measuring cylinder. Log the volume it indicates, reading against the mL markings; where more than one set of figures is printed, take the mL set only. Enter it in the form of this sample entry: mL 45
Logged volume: mL 8.8
